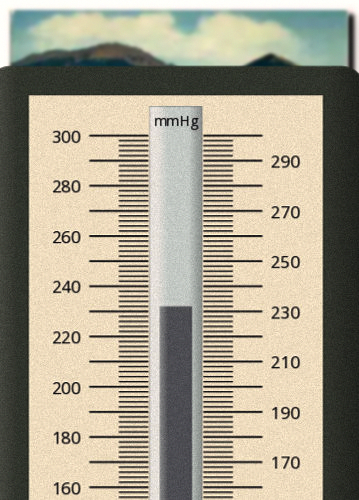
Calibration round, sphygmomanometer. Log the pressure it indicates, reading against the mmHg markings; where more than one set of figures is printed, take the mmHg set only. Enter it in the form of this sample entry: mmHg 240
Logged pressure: mmHg 232
